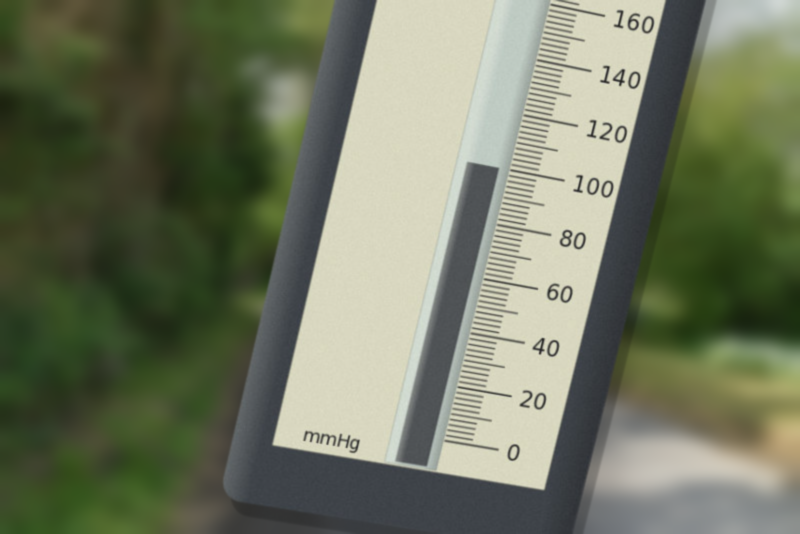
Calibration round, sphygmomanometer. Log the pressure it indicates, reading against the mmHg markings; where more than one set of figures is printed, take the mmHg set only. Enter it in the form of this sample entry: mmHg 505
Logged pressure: mmHg 100
